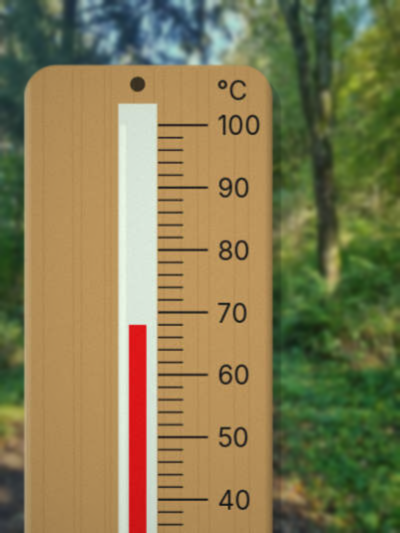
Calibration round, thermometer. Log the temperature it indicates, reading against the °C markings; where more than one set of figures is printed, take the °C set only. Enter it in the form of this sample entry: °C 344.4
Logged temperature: °C 68
